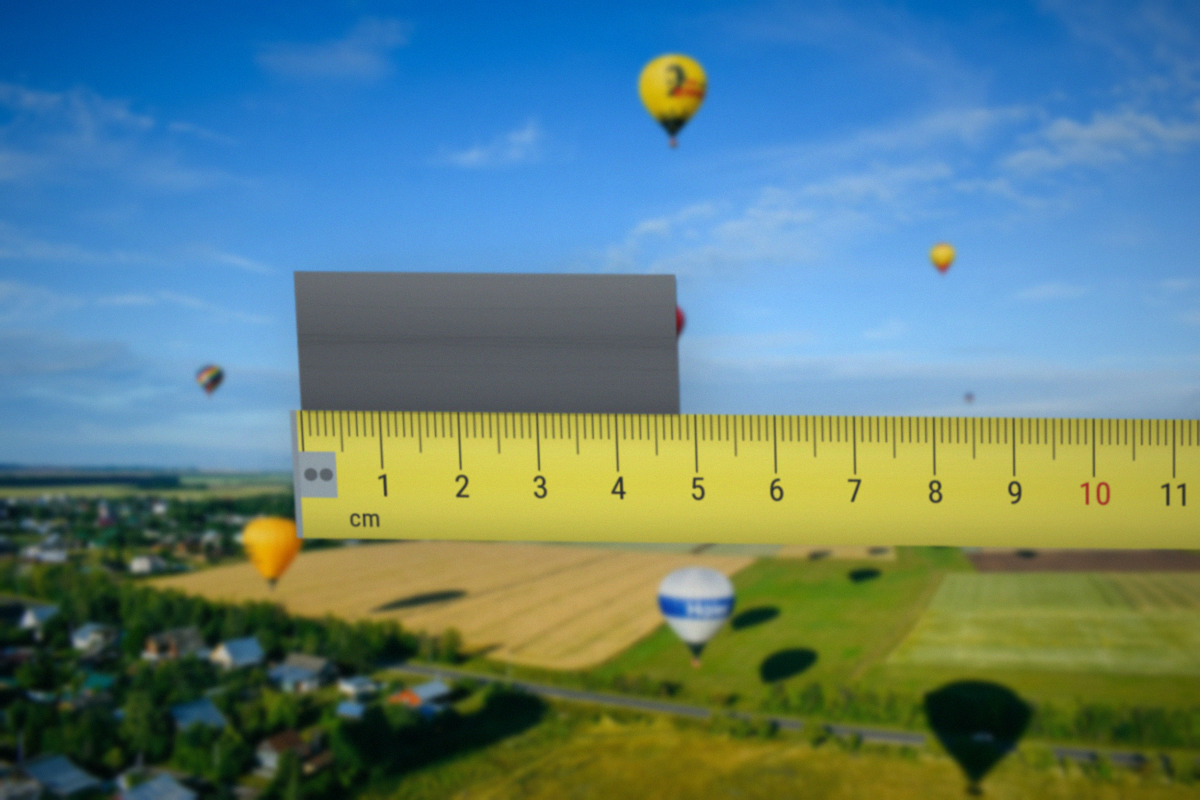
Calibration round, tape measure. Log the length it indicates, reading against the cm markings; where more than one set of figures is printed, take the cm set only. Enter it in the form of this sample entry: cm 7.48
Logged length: cm 4.8
